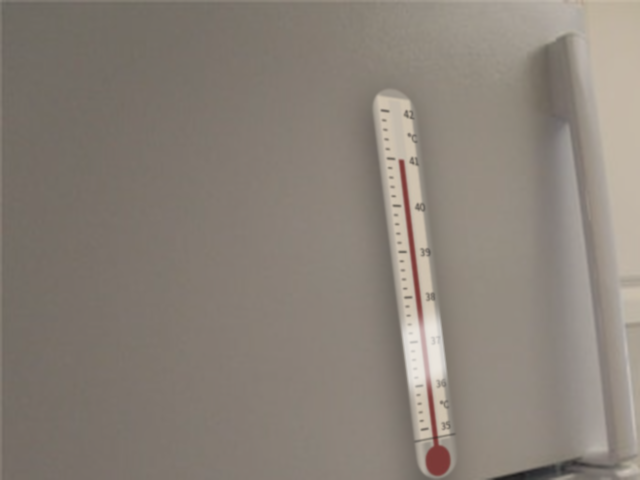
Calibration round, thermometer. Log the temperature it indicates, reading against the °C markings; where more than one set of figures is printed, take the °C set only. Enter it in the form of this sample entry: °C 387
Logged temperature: °C 41
